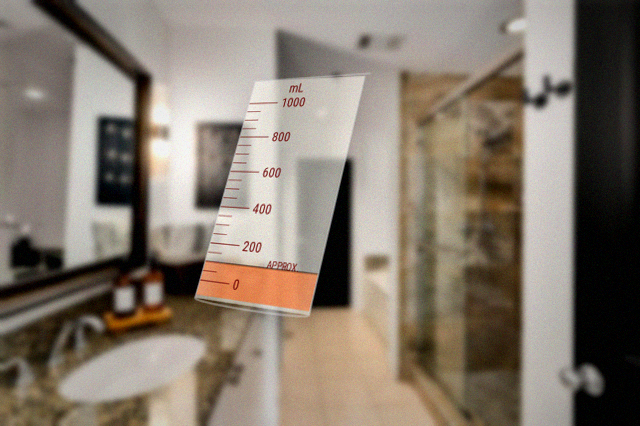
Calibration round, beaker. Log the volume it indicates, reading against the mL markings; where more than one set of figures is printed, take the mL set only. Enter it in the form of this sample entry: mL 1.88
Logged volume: mL 100
